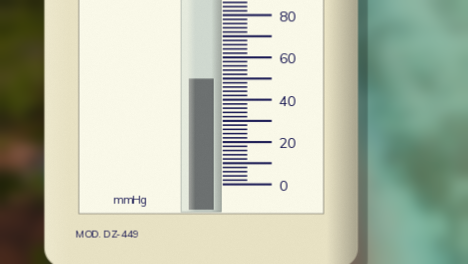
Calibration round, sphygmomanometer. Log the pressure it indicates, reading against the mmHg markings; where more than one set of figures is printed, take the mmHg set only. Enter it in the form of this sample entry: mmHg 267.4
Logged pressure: mmHg 50
